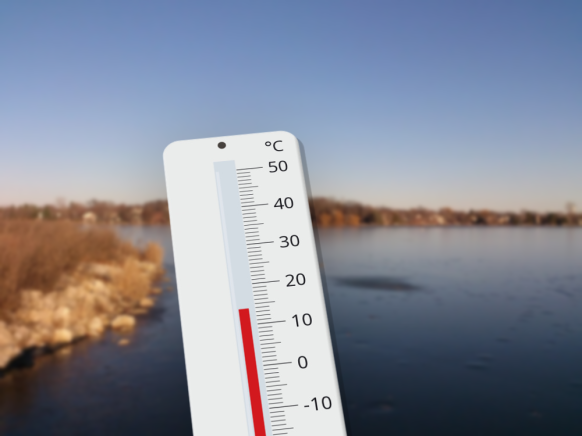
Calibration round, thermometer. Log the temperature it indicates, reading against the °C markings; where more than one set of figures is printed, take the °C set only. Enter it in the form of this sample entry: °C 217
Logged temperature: °C 14
